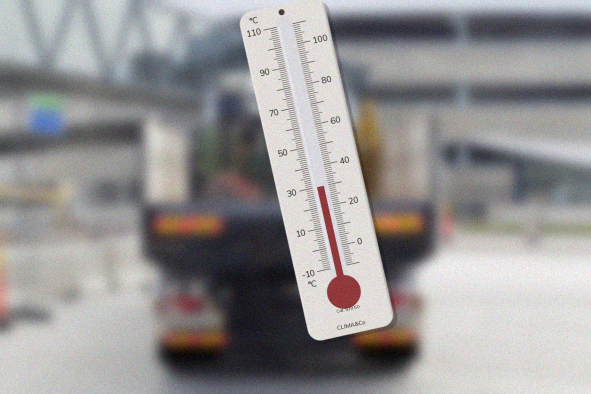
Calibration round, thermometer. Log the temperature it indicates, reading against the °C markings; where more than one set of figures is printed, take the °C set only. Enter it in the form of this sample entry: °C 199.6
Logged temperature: °C 30
